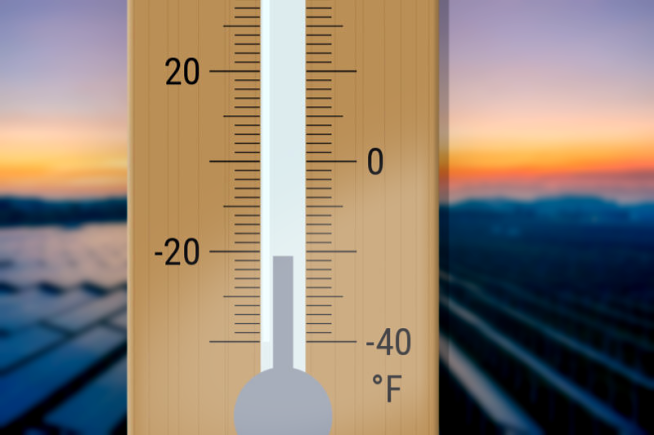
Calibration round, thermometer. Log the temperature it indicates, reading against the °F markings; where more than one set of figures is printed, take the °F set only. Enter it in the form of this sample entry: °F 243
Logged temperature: °F -21
